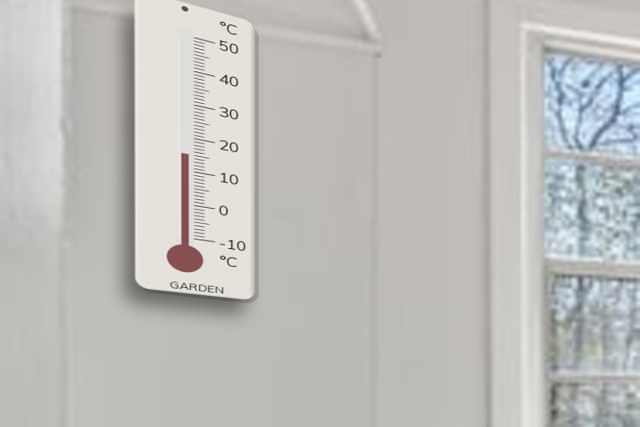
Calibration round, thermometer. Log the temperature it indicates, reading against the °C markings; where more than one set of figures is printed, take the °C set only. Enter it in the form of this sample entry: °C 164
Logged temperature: °C 15
